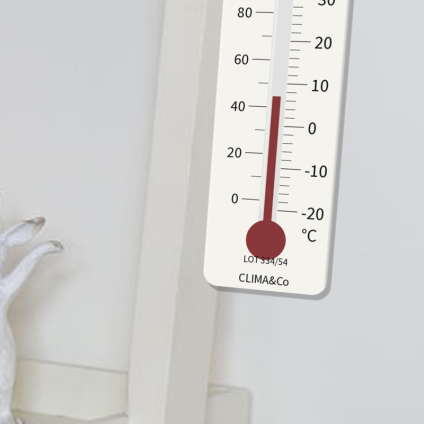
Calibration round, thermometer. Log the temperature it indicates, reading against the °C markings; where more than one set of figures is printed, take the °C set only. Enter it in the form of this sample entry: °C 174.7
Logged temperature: °C 7
